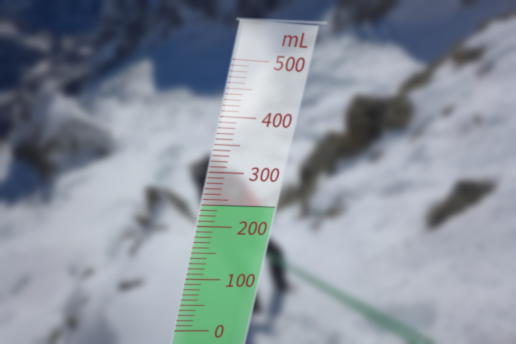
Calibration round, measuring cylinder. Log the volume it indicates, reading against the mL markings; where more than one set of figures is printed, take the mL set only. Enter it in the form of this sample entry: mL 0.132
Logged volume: mL 240
